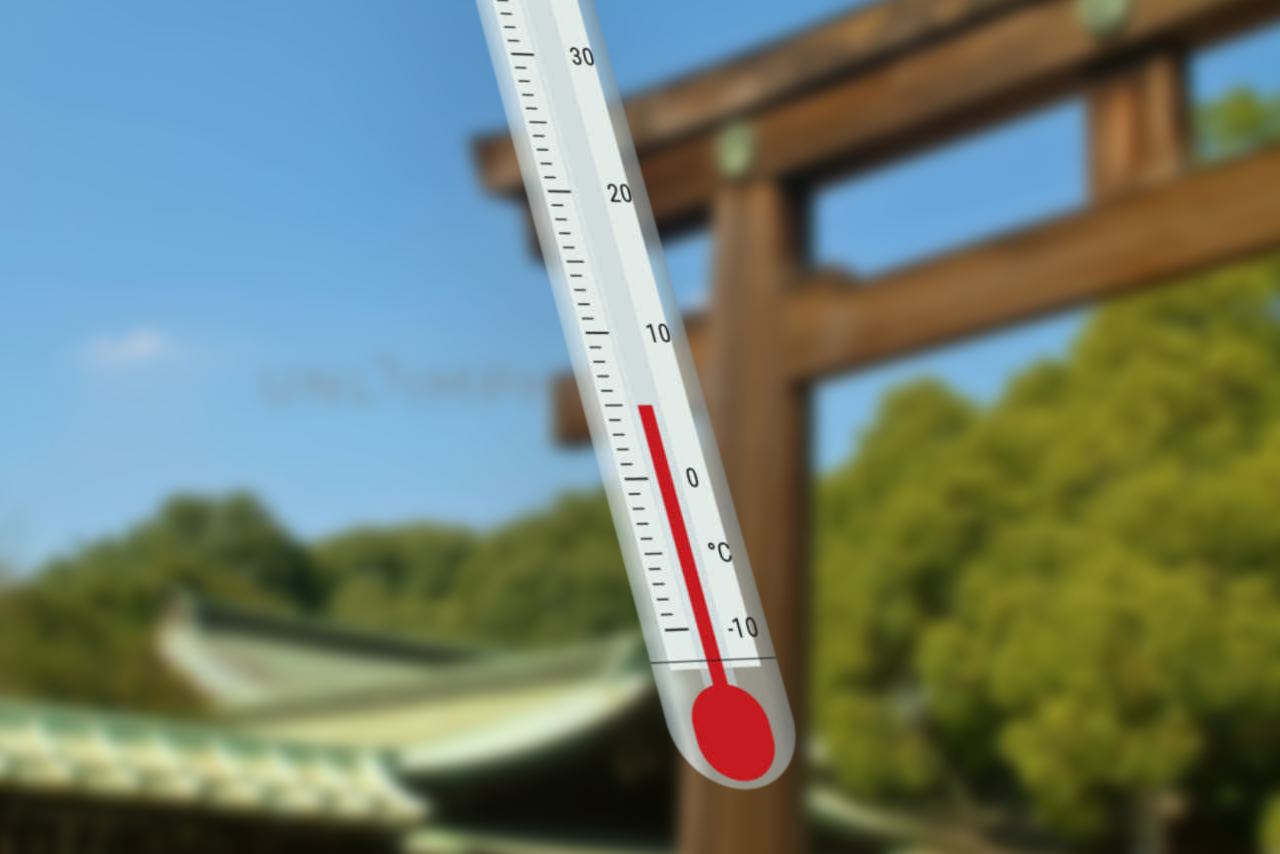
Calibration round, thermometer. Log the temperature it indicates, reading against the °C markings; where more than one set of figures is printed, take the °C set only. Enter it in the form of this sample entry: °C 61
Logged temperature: °C 5
